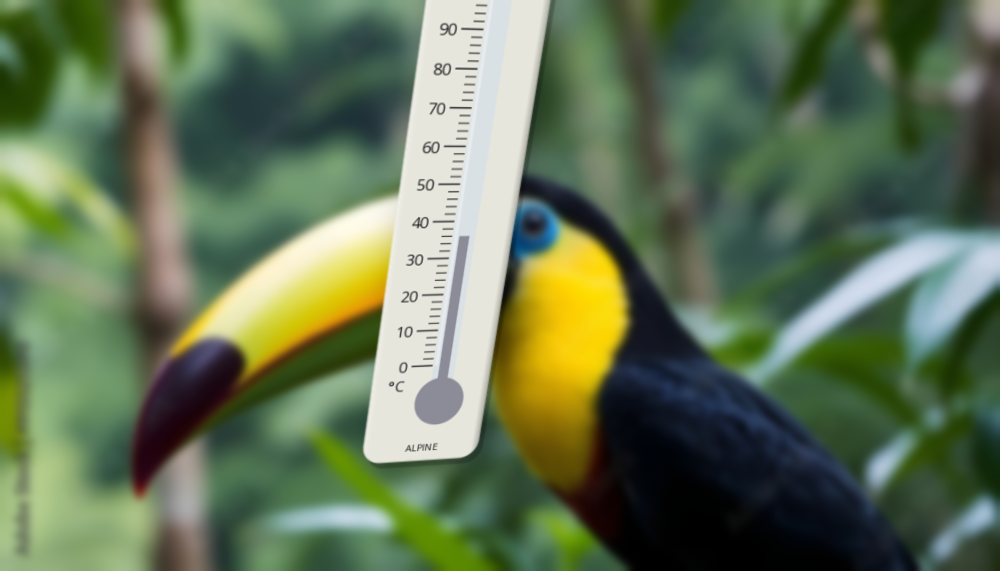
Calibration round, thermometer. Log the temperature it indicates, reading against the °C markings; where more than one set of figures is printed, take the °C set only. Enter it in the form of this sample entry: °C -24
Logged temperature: °C 36
